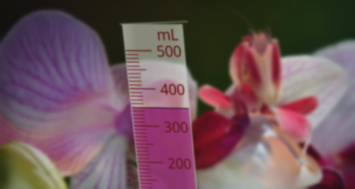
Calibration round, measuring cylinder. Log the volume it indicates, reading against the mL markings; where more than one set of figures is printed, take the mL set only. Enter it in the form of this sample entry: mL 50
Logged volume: mL 350
